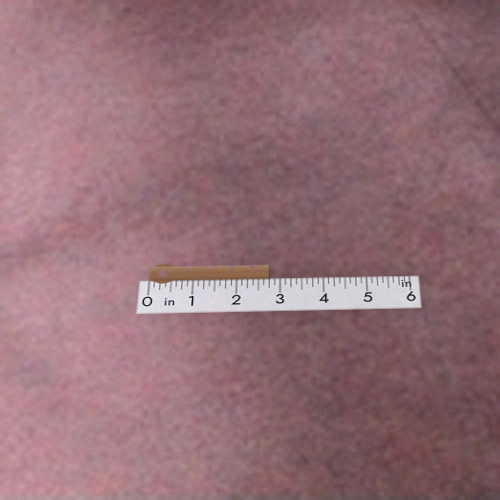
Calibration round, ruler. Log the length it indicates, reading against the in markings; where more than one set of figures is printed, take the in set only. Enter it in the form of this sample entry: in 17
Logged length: in 2.75
